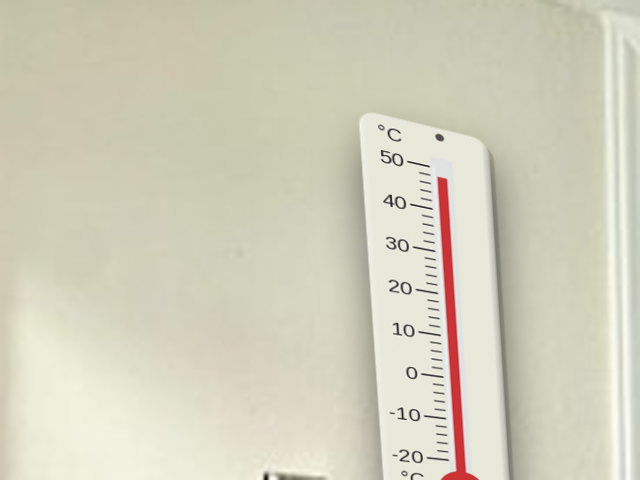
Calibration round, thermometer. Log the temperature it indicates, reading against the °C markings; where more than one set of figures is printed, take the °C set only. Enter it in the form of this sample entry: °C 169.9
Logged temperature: °C 48
